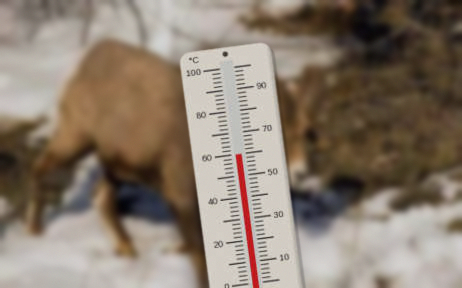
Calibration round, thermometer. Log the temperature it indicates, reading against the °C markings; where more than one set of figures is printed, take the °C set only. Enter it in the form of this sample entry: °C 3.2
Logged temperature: °C 60
